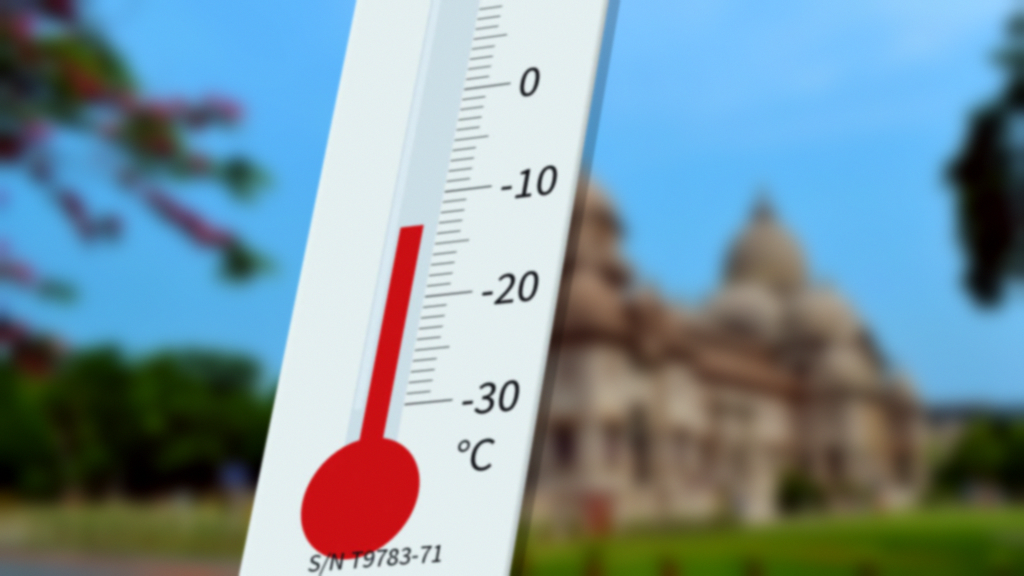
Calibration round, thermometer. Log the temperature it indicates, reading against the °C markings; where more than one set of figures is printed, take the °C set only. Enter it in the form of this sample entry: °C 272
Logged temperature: °C -13
